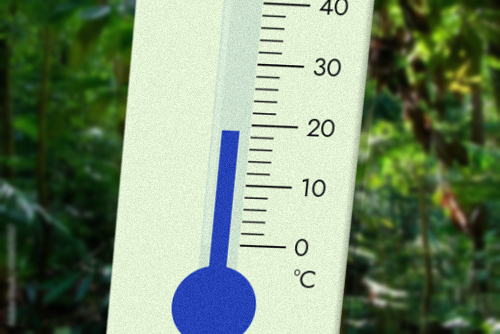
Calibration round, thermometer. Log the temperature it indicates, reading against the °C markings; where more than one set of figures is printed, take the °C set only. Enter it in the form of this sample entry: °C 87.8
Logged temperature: °C 19
